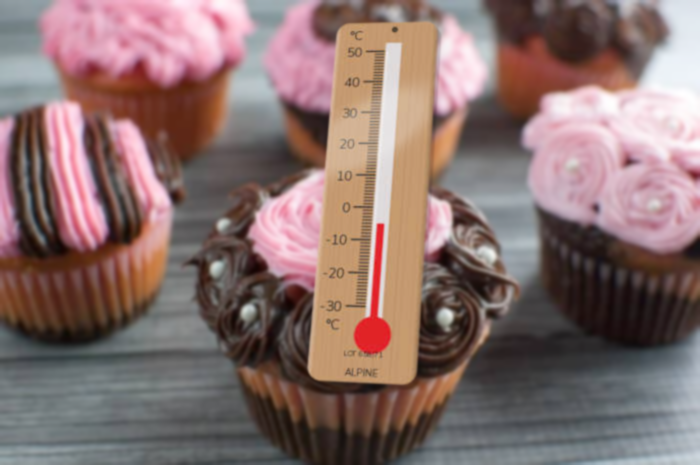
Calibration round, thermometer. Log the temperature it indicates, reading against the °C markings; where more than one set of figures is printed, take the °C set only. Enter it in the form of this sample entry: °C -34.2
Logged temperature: °C -5
